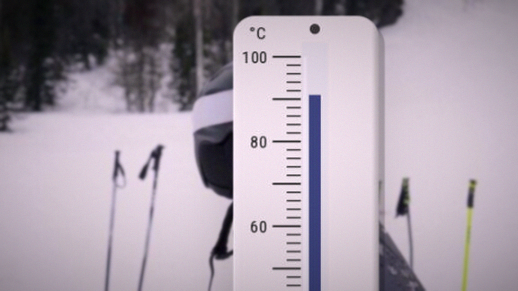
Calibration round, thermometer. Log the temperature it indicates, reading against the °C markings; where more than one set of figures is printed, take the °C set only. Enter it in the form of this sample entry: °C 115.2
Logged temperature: °C 91
